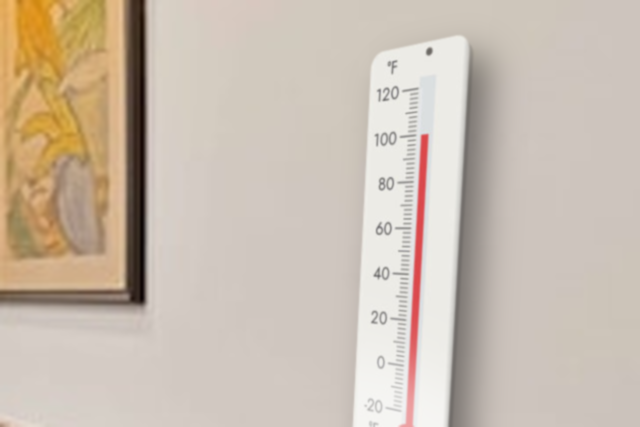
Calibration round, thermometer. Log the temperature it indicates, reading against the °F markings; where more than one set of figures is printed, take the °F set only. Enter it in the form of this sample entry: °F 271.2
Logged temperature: °F 100
